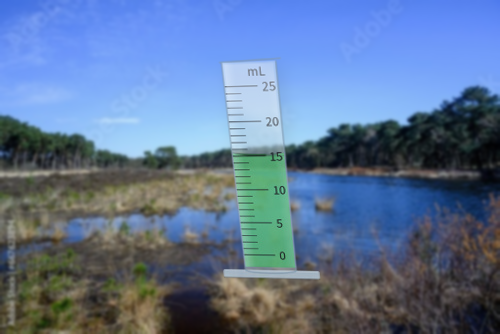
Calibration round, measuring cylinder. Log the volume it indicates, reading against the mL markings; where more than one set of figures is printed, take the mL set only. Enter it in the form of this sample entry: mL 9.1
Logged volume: mL 15
